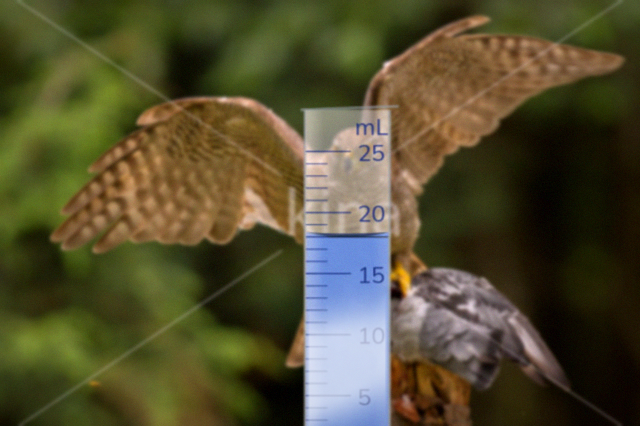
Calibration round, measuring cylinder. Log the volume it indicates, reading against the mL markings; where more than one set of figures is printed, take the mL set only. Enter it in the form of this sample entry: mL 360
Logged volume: mL 18
